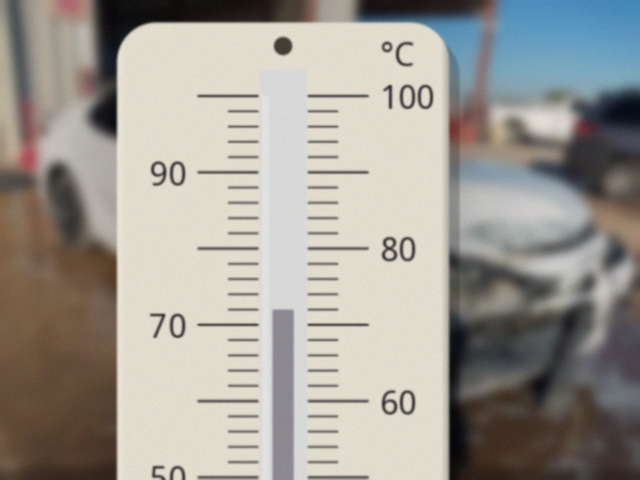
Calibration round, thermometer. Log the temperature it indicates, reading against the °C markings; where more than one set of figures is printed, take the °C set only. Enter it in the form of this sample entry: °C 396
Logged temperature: °C 72
